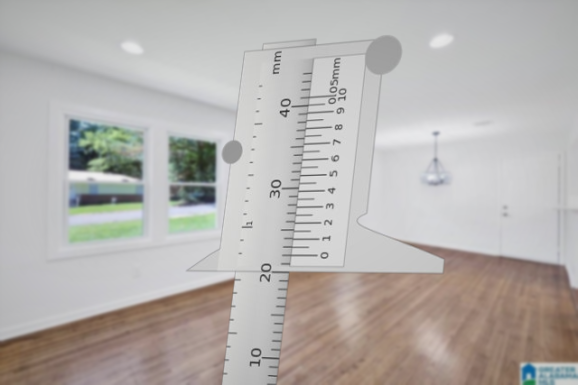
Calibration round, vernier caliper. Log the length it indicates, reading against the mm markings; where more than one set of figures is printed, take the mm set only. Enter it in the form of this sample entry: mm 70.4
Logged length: mm 22.0
